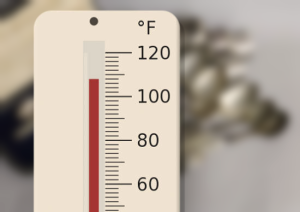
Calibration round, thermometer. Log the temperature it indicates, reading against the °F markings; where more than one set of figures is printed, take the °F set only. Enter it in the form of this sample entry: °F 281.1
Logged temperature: °F 108
